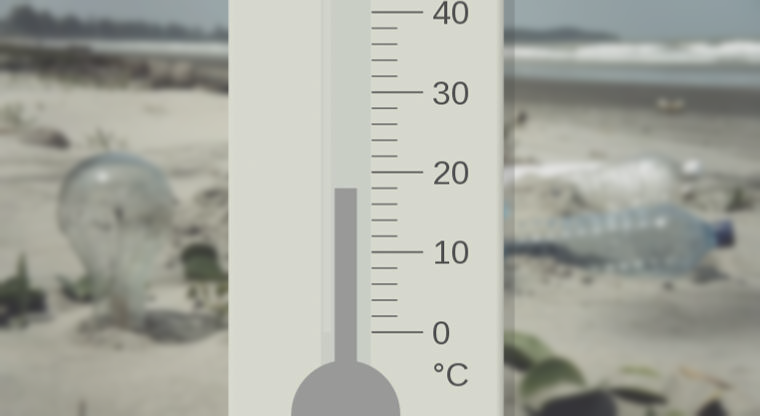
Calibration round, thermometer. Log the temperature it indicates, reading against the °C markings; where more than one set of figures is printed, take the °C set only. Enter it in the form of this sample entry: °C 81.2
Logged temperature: °C 18
